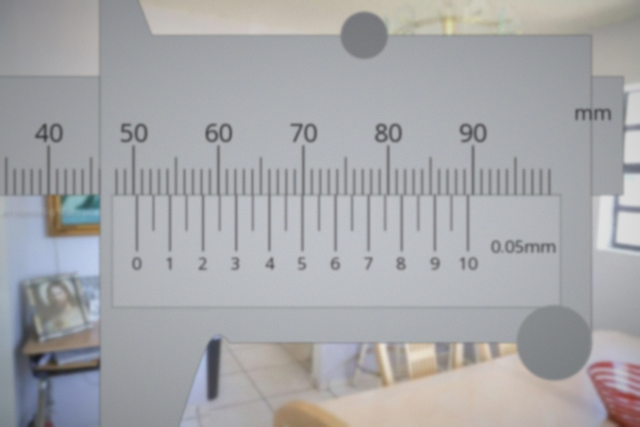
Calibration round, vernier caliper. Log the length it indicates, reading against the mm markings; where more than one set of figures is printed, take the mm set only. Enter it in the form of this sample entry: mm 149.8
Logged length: mm 50.4
